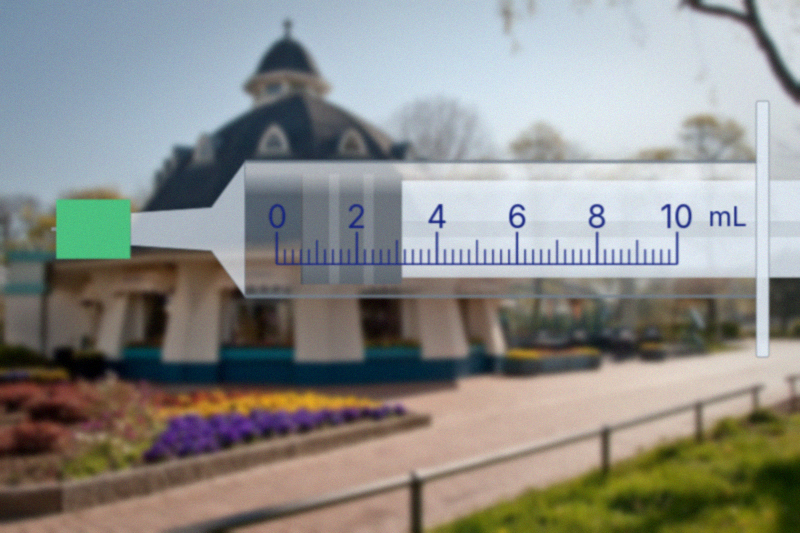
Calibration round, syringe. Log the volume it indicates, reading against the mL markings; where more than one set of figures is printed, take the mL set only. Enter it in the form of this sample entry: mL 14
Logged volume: mL 0.6
